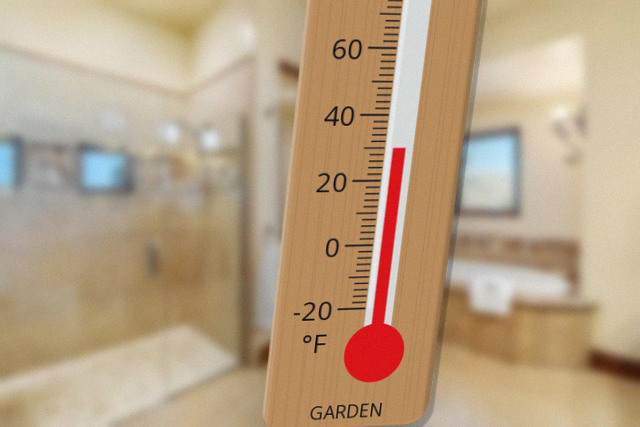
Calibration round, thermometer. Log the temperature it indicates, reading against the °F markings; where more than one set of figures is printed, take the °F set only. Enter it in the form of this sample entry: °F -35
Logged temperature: °F 30
